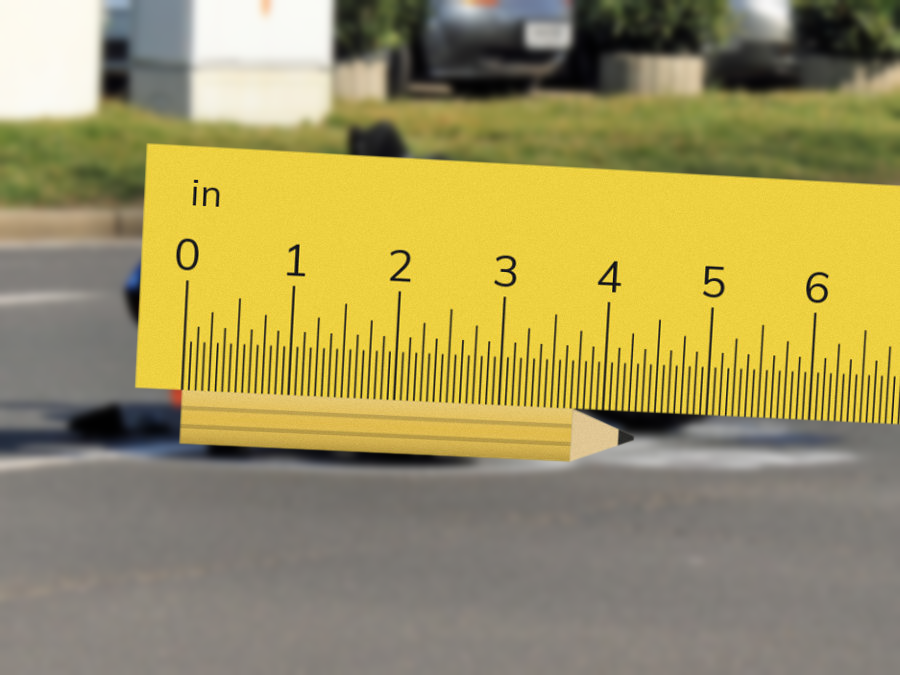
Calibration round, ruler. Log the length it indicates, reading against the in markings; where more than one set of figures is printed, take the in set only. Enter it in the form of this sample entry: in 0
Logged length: in 4.3125
